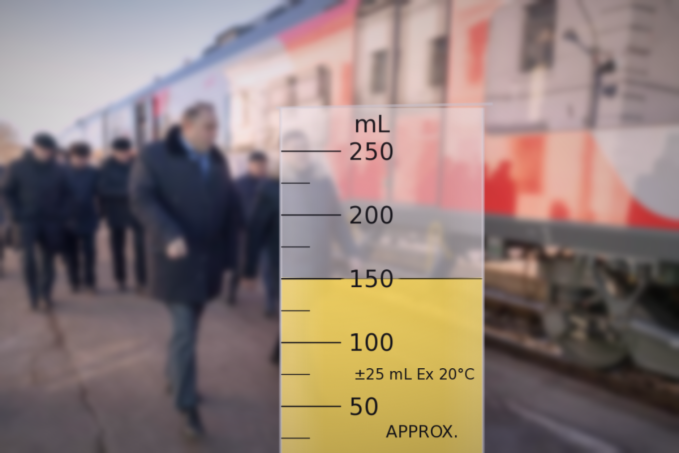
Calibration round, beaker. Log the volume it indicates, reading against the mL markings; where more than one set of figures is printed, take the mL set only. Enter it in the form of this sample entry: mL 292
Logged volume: mL 150
